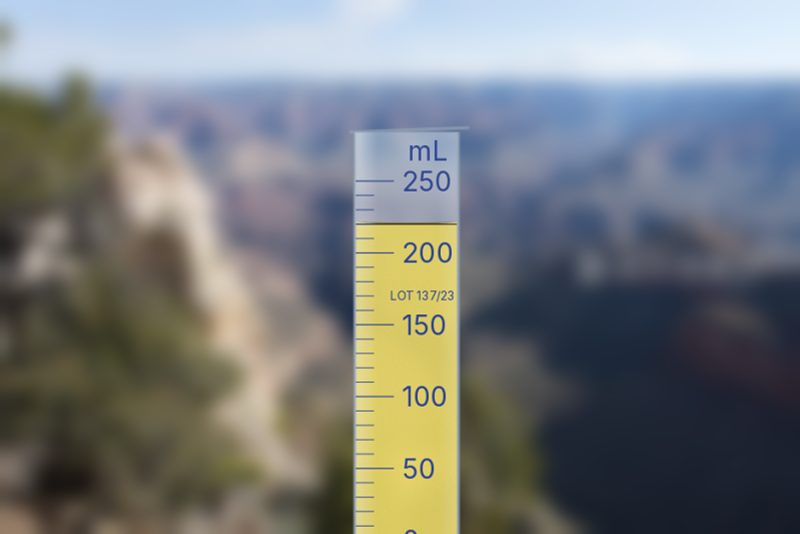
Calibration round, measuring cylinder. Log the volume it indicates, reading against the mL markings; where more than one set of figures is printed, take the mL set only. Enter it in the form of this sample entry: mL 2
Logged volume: mL 220
